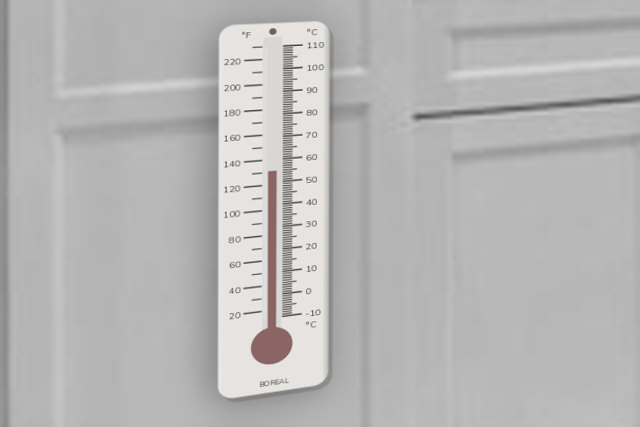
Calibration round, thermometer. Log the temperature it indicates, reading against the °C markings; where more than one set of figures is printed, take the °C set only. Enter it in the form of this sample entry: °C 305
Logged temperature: °C 55
